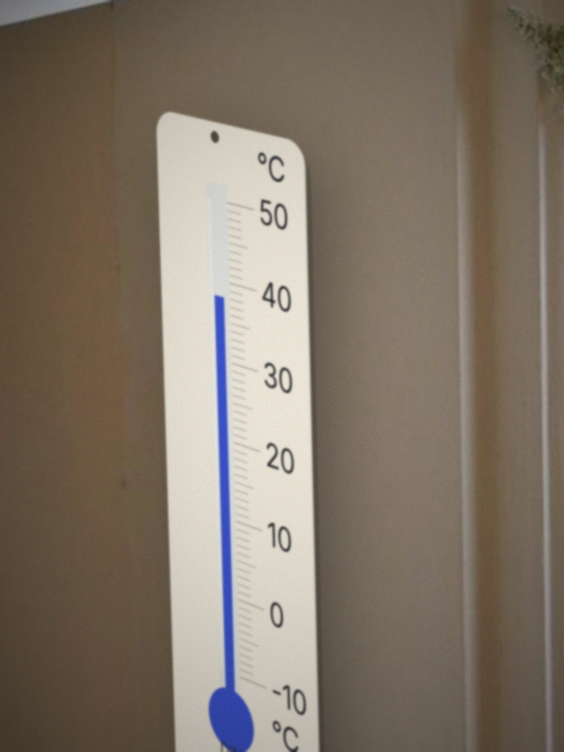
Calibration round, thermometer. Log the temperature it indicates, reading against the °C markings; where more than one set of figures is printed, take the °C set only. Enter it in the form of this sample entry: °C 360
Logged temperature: °C 38
